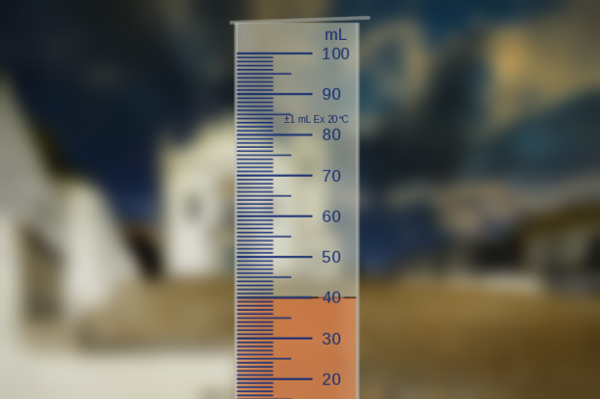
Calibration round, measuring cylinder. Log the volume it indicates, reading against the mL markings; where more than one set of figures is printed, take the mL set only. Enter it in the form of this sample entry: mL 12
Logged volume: mL 40
